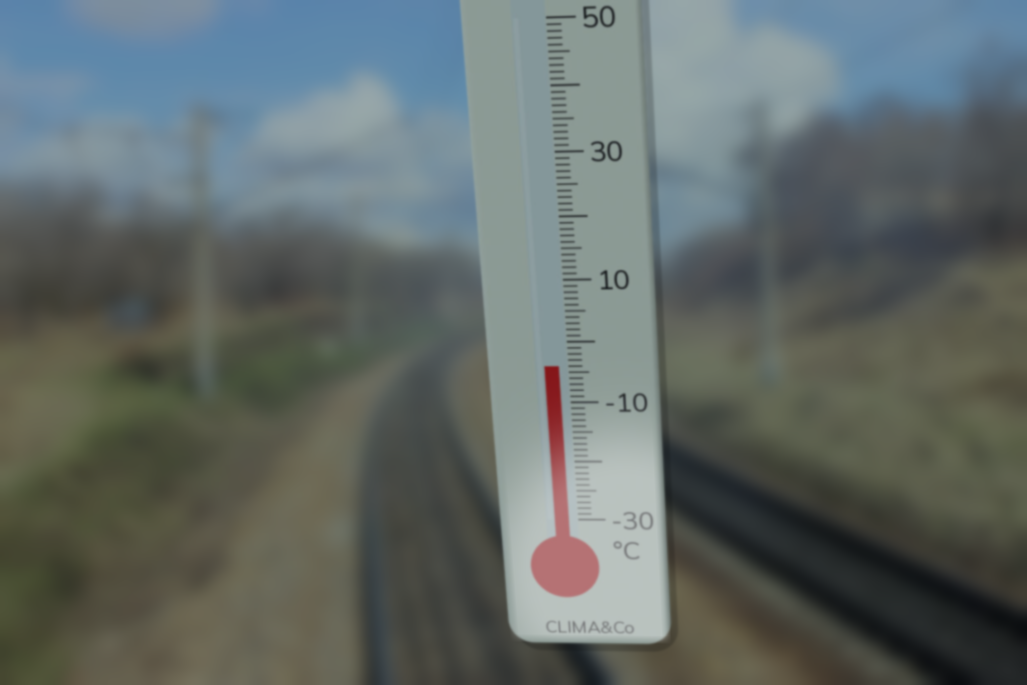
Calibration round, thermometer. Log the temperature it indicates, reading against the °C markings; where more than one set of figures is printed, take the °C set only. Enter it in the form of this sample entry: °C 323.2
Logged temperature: °C -4
